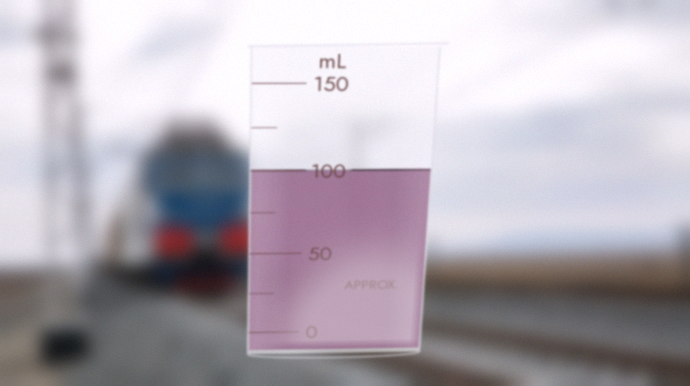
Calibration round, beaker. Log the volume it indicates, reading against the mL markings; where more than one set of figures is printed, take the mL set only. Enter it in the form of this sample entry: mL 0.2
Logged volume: mL 100
